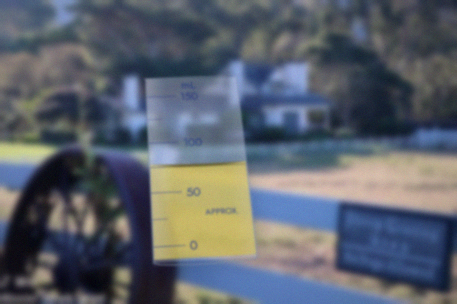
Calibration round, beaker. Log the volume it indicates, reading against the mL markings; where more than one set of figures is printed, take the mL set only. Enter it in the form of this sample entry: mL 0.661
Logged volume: mL 75
